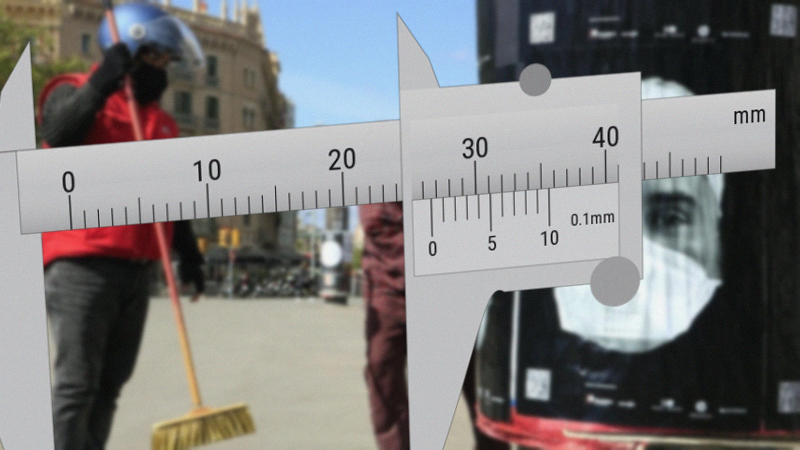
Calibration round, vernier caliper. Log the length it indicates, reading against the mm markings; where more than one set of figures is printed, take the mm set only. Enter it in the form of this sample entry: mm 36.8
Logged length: mm 26.6
